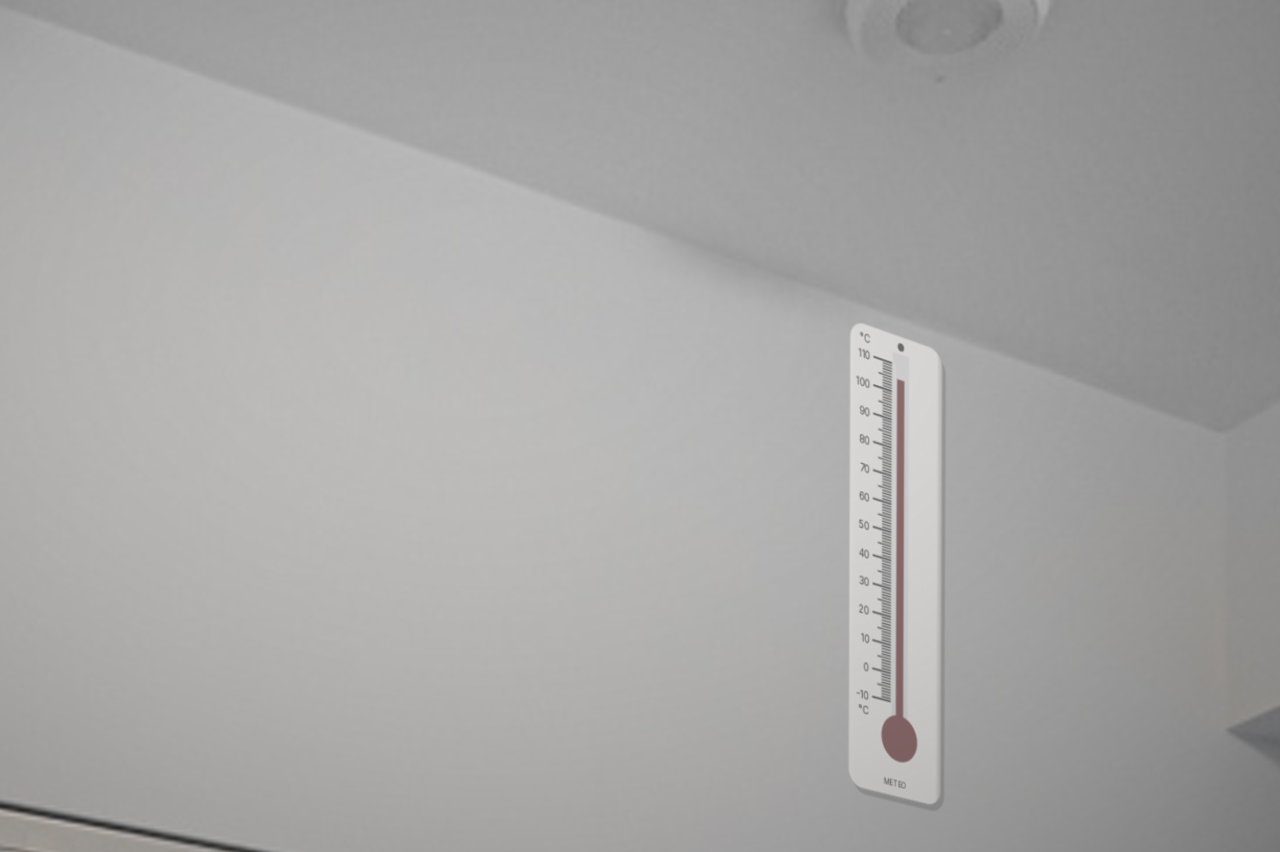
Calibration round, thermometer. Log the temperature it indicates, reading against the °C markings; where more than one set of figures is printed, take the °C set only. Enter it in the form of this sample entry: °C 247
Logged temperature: °C 105
